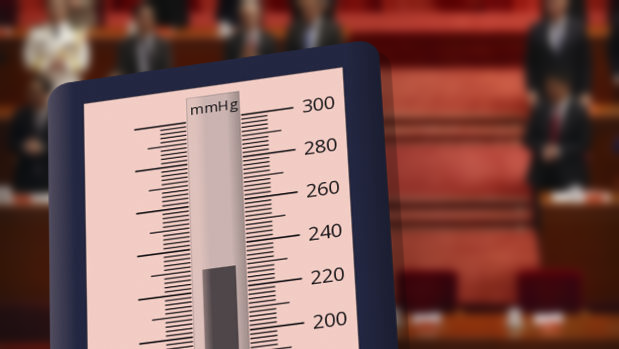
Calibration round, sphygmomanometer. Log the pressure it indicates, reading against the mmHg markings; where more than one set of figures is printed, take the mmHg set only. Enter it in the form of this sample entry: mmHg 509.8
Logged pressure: mmHg 230
